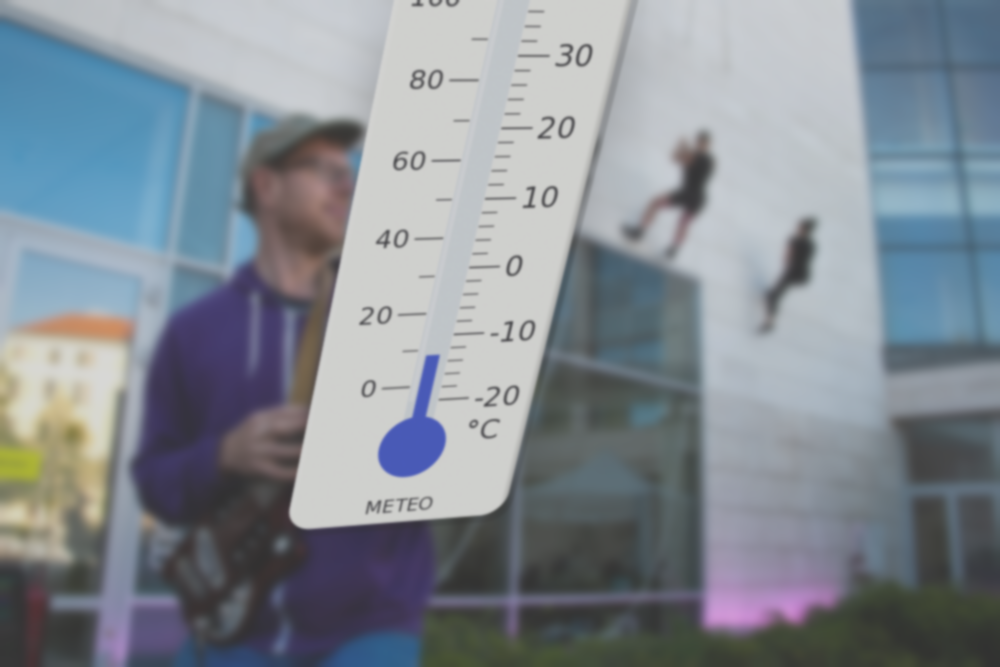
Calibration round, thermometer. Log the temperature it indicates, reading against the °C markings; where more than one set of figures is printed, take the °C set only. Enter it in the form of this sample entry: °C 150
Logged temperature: °C -13
